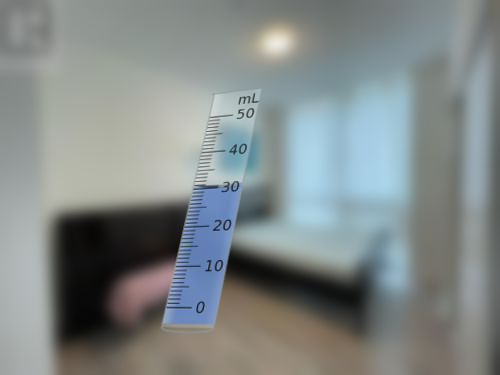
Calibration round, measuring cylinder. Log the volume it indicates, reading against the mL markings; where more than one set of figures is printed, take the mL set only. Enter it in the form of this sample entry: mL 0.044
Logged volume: mL 30
